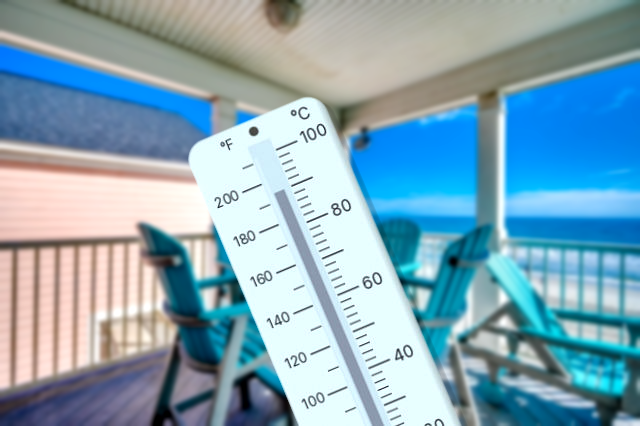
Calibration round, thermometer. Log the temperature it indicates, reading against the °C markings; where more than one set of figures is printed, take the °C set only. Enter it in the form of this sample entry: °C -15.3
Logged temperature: °C 90
